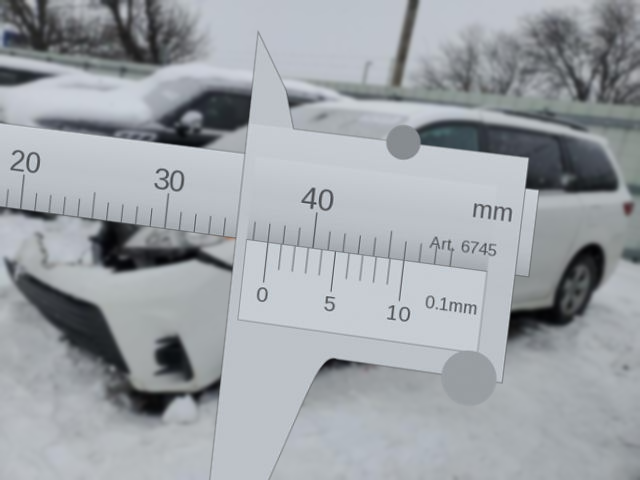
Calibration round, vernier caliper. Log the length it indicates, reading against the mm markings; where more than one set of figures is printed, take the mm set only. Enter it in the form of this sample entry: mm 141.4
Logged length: mm 37.0
